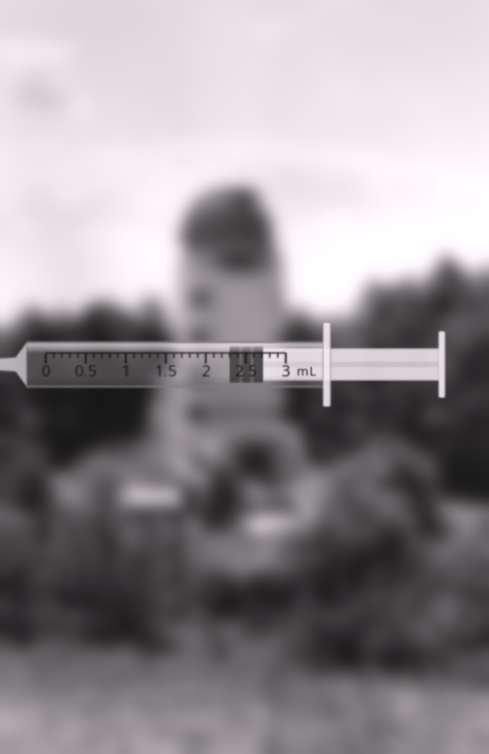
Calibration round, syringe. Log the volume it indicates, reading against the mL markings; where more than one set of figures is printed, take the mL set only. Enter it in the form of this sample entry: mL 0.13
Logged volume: mL 2.3
